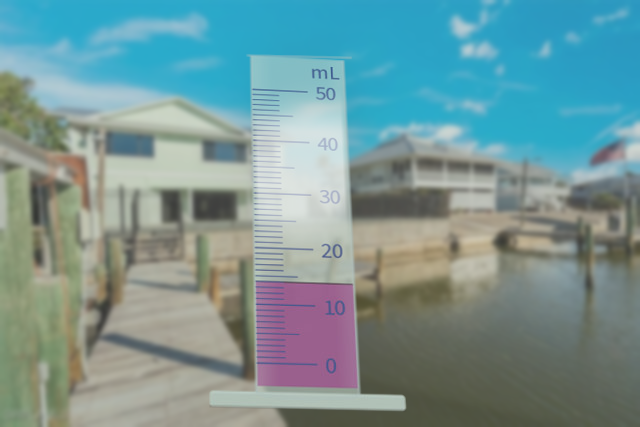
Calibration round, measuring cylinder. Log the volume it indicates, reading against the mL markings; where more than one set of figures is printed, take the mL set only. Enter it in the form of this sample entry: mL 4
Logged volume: mL 14
